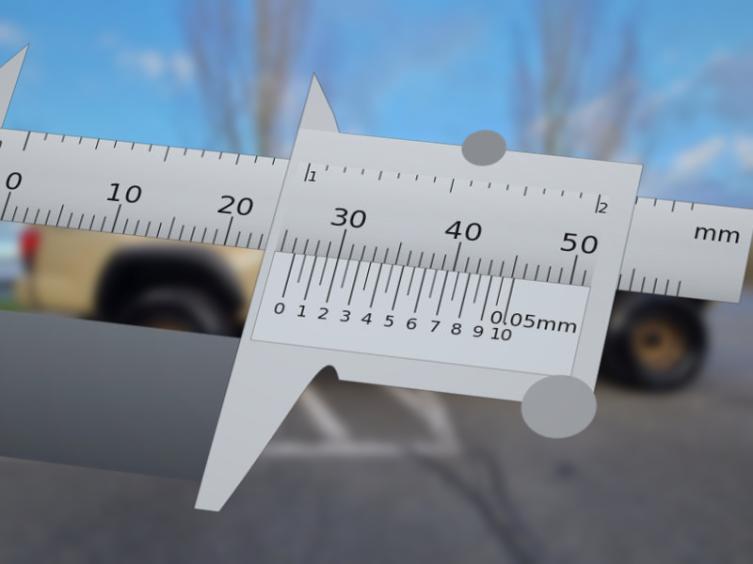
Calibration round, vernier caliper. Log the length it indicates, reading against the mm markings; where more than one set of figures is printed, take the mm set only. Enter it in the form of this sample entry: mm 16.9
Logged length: mm 26.2
